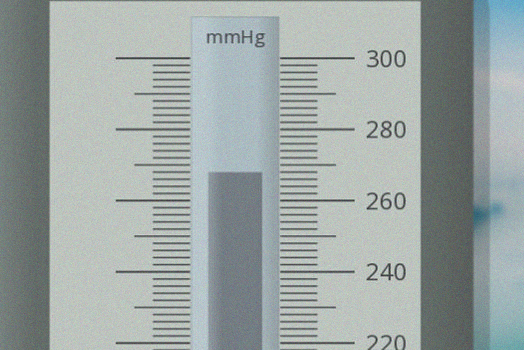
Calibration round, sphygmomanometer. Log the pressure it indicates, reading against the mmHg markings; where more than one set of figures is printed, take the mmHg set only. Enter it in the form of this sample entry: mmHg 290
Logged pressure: mmHg 268
